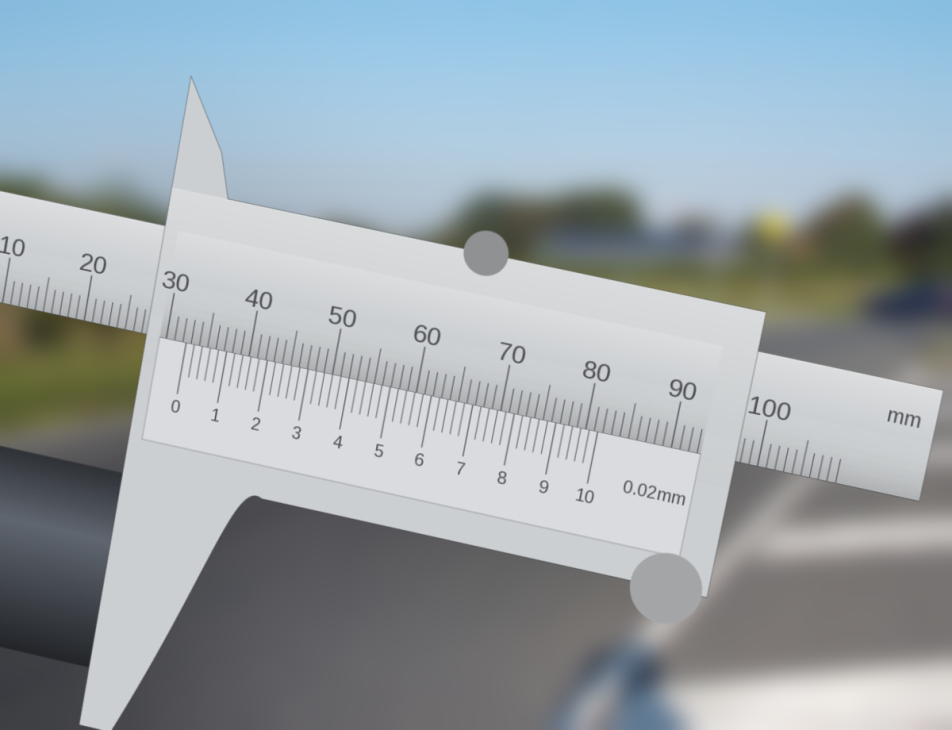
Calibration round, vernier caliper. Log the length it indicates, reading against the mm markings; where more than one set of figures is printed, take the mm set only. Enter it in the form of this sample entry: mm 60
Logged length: mm 32.4
